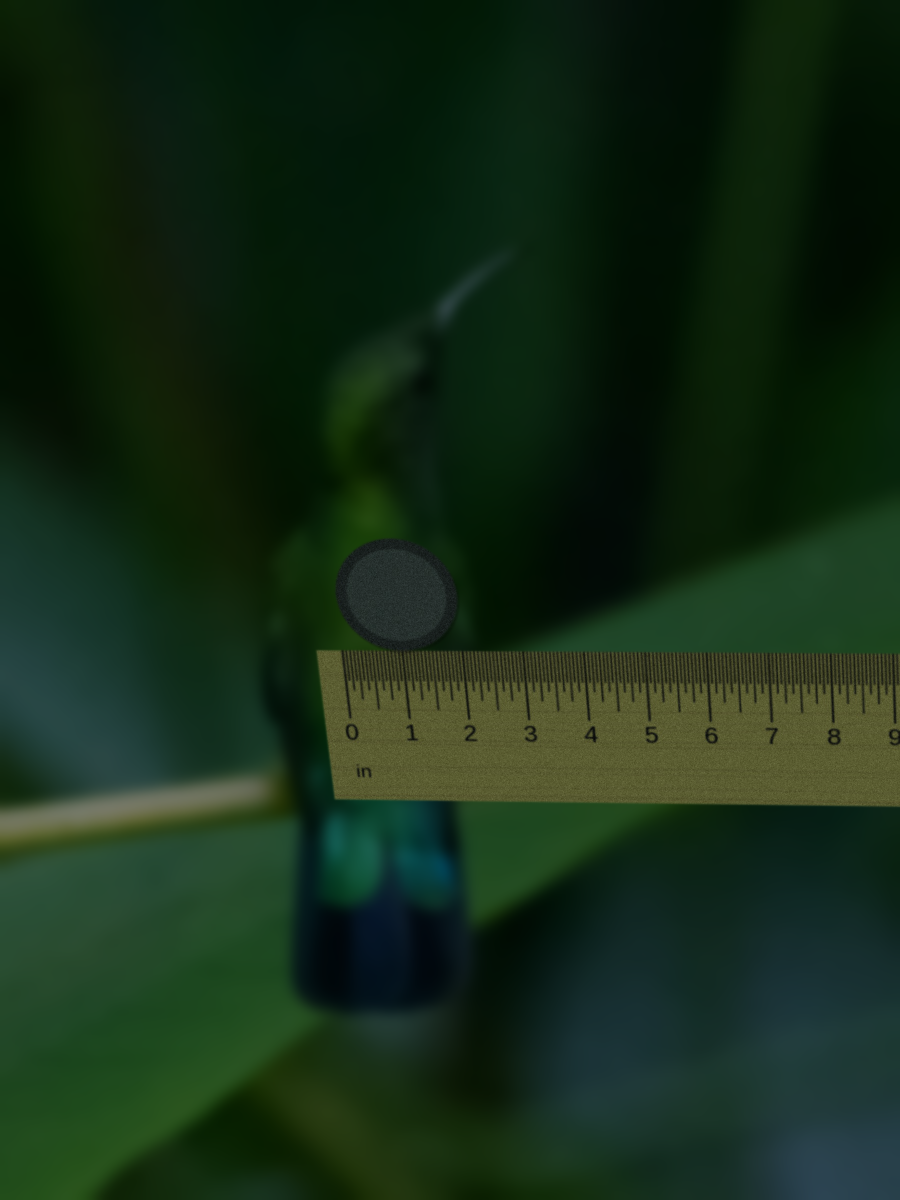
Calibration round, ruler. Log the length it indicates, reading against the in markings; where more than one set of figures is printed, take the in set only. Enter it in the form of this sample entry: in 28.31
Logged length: in 2
